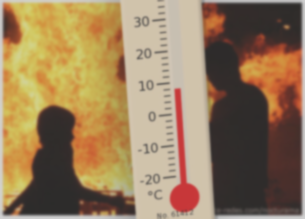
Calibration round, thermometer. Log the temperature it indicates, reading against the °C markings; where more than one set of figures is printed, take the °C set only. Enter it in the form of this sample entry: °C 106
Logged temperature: °C 8
